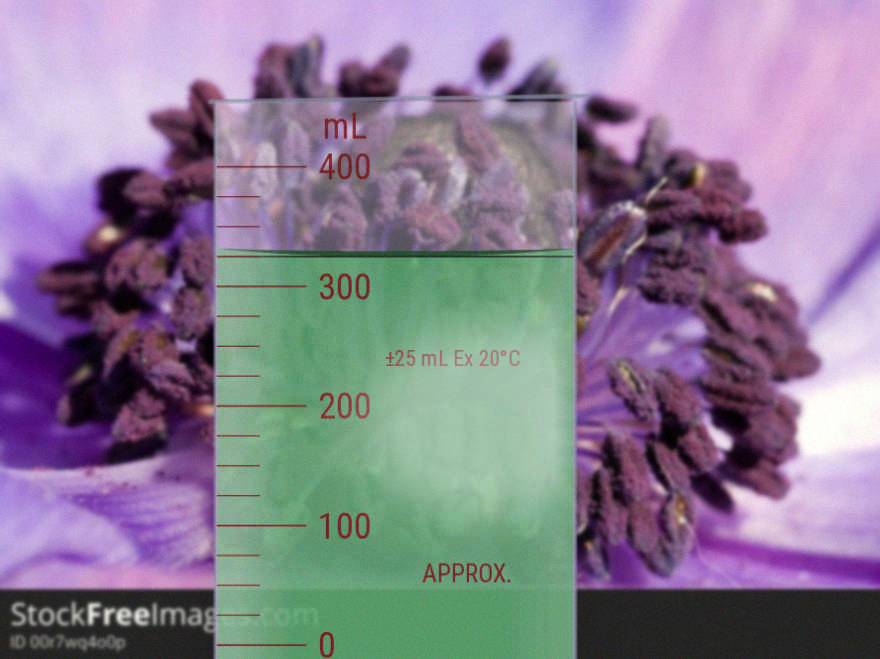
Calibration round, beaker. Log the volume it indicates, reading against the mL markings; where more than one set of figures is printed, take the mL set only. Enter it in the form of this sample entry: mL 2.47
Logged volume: mL 325
